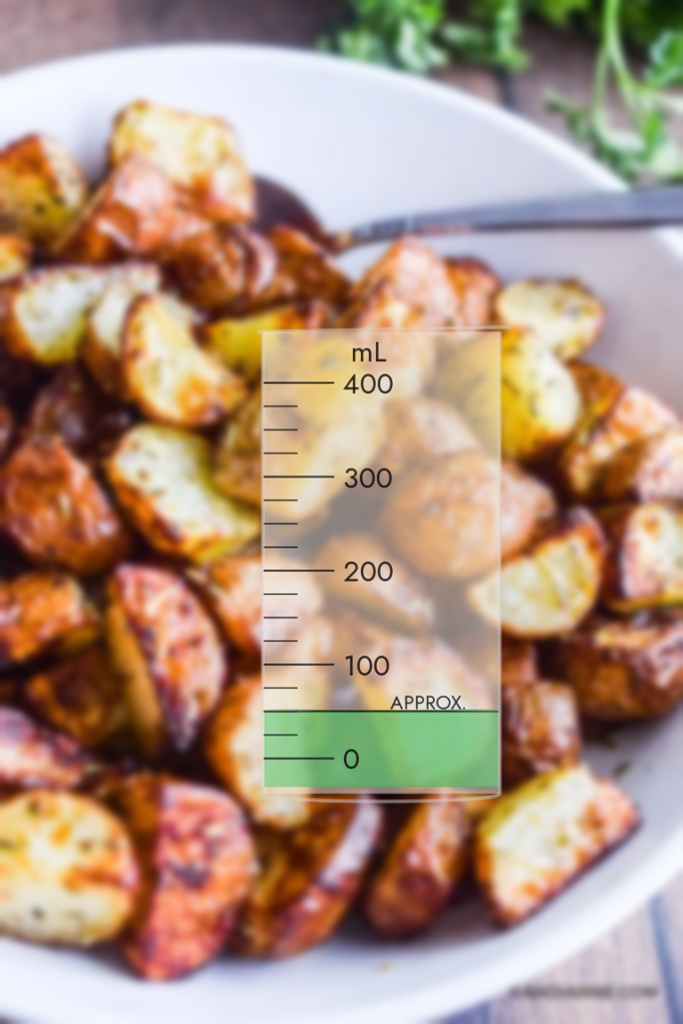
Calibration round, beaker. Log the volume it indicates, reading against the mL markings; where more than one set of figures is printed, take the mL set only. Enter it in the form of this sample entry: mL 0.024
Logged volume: mL 50
